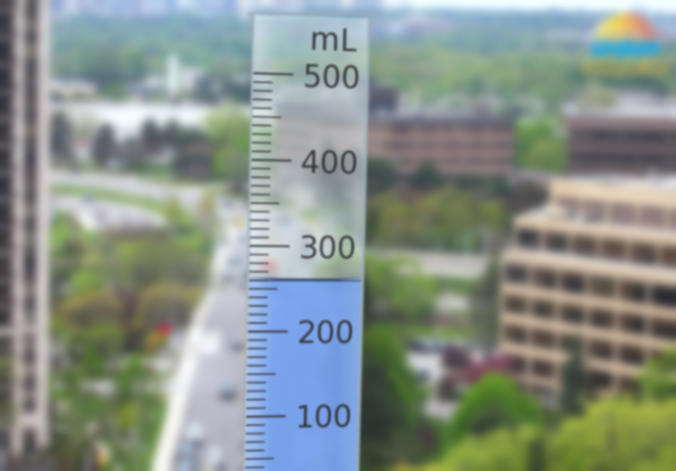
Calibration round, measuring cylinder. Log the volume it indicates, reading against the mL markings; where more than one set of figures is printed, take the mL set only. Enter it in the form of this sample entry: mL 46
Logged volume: mL 260
